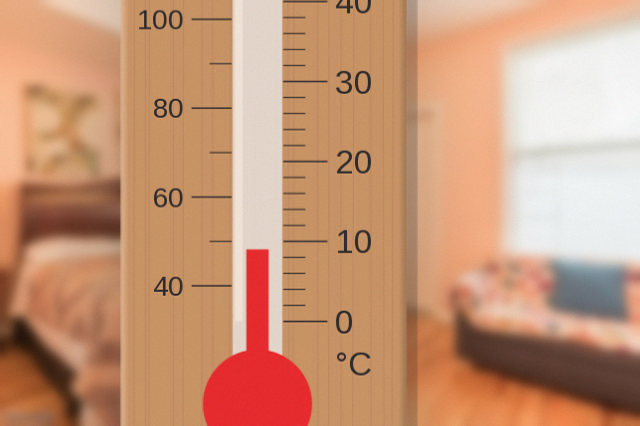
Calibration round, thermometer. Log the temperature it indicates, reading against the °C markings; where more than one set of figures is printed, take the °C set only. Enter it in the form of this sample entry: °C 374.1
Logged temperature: °C 9
